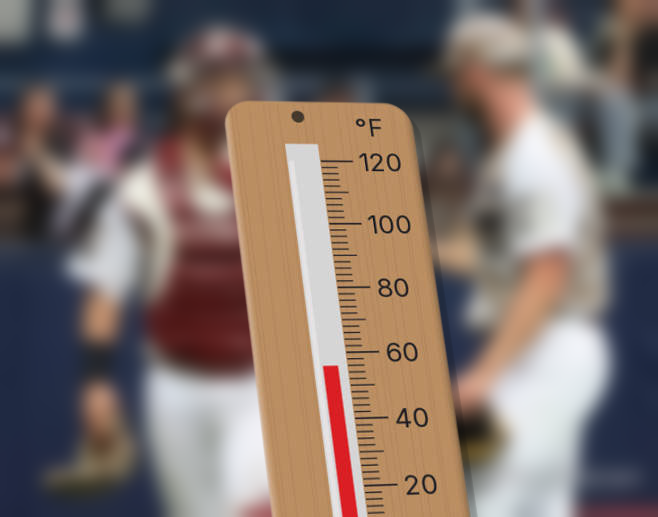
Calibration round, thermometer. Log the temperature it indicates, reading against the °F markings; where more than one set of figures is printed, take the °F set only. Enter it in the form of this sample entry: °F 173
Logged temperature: °F 56
